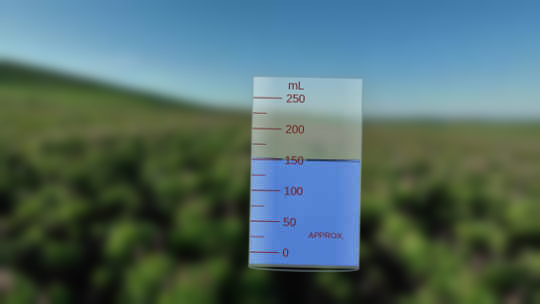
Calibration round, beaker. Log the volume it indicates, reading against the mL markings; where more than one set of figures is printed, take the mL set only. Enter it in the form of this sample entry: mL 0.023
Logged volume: mL 150
